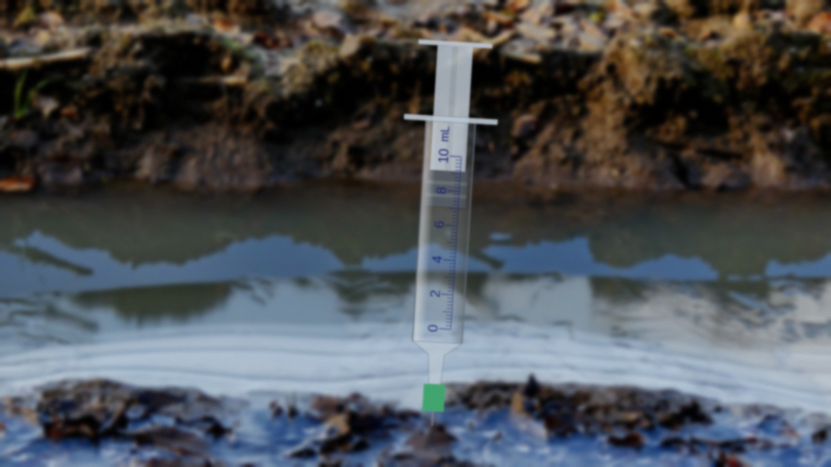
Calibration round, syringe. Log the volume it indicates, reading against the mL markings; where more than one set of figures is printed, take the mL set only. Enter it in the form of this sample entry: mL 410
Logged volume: mL 7
